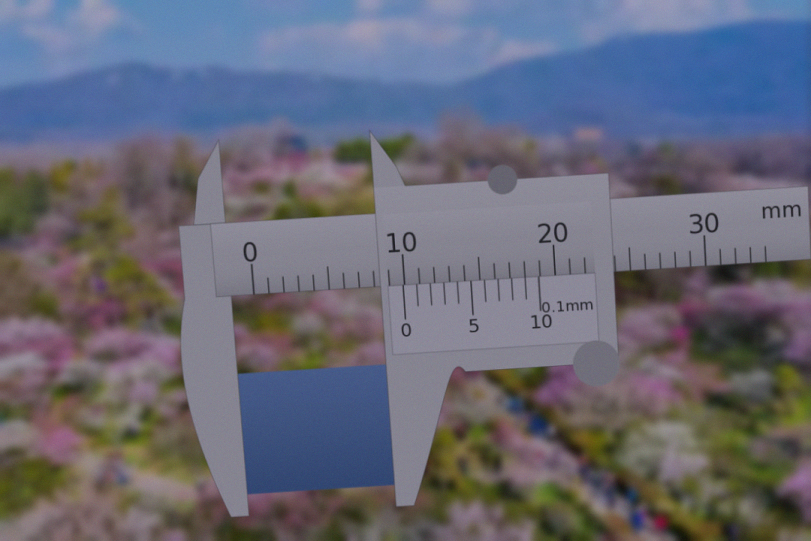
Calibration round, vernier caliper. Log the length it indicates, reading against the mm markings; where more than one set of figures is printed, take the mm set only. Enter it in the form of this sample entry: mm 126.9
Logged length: mm 9.9
